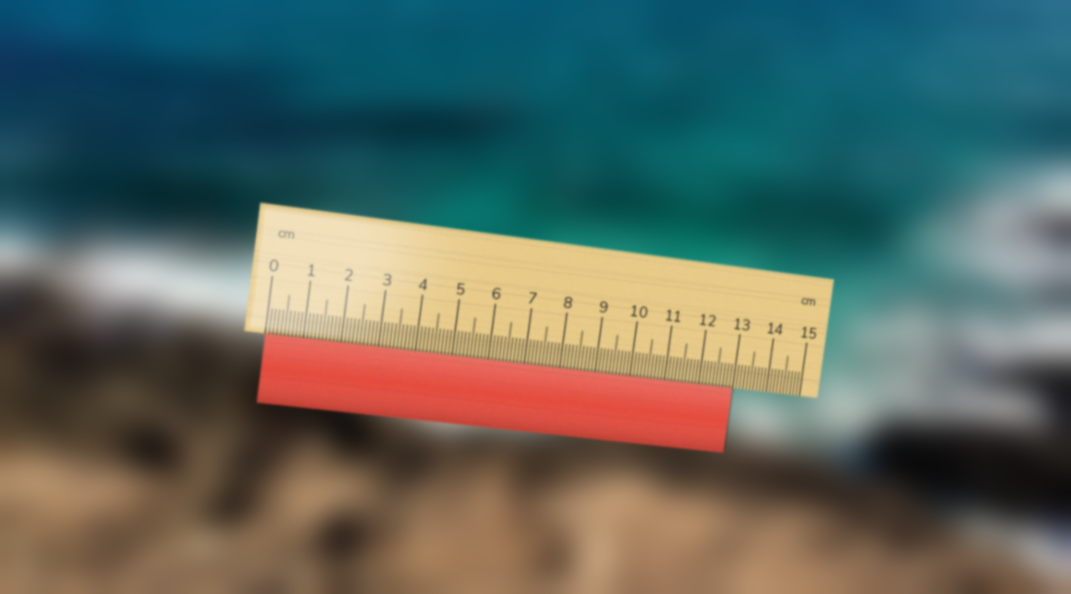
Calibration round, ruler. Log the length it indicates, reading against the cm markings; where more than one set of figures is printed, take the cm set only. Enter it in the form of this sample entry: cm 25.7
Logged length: cm 13
